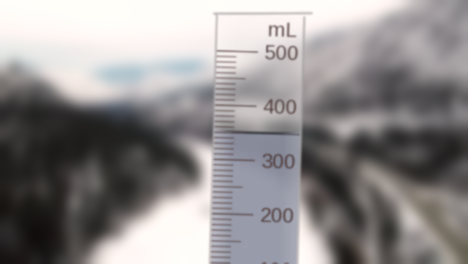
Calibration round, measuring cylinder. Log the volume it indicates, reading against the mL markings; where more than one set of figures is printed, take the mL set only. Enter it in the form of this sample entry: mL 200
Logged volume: mL 350
